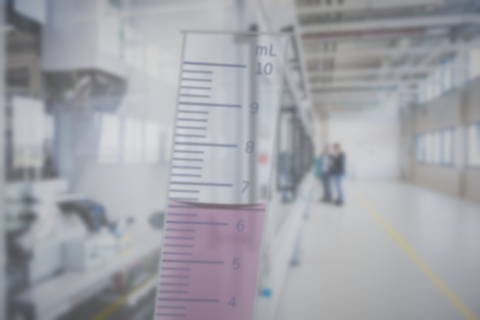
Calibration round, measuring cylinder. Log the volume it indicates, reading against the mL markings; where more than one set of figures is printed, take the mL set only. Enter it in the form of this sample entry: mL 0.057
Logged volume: mL 6.4
